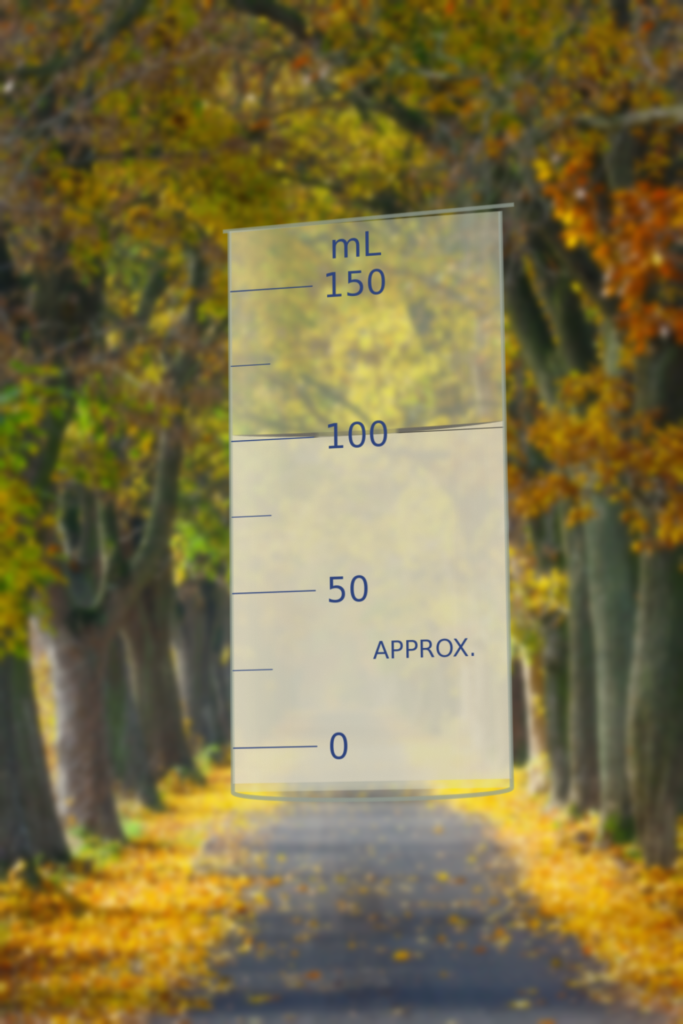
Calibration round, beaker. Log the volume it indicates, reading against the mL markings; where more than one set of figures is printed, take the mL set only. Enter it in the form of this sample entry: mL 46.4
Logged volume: mL 100
